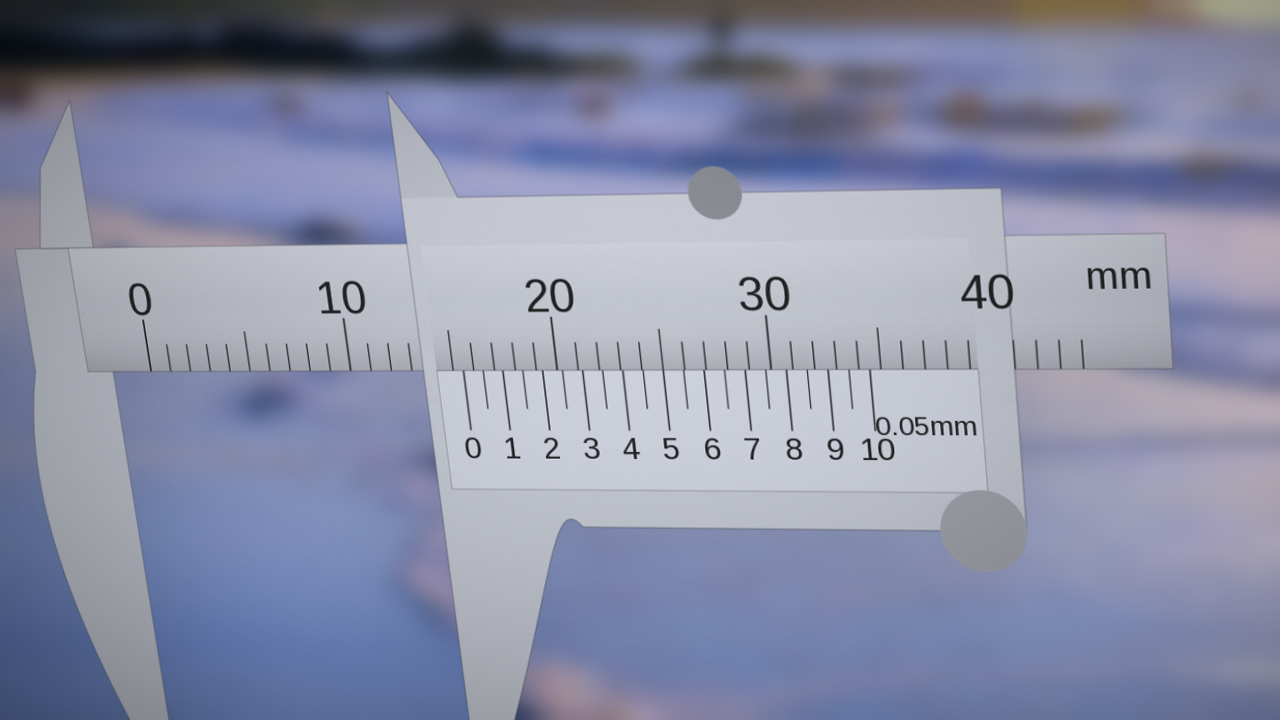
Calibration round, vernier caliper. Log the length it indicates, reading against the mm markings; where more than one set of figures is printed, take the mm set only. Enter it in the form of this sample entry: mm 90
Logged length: mm 15.5
